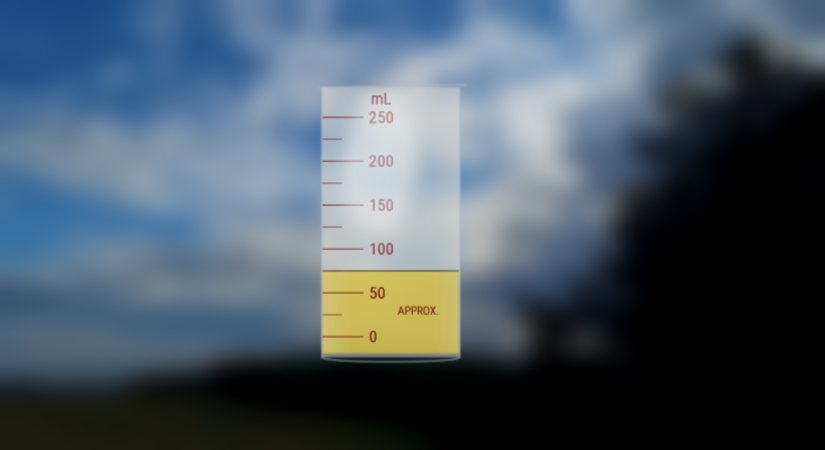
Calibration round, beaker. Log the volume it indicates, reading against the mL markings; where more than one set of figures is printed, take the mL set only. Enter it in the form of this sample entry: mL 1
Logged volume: mL 75
